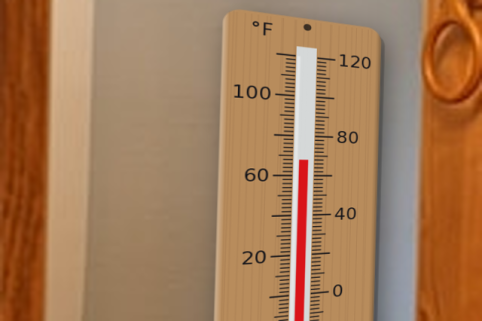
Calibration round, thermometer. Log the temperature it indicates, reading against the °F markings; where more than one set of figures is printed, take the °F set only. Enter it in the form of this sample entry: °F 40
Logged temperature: °F 68
